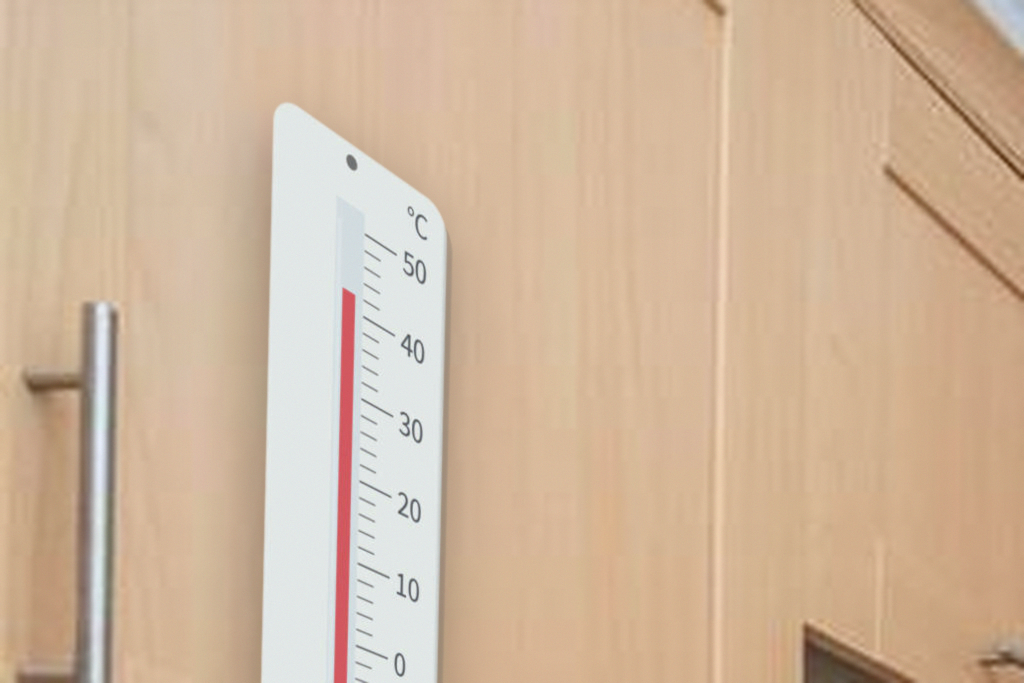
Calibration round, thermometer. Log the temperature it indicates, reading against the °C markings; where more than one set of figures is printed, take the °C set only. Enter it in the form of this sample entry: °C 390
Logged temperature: °C 42
